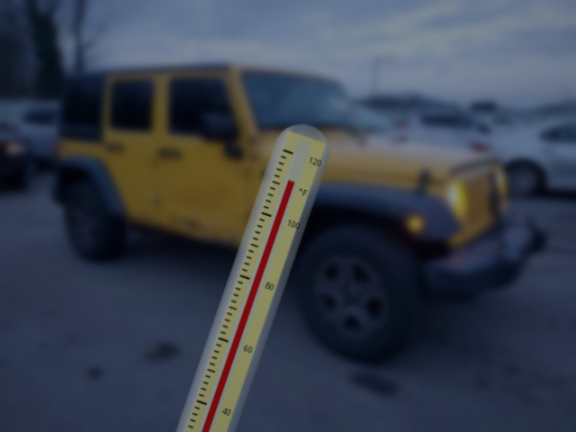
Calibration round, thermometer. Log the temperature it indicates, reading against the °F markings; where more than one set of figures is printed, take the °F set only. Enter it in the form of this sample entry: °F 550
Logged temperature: °F 112
